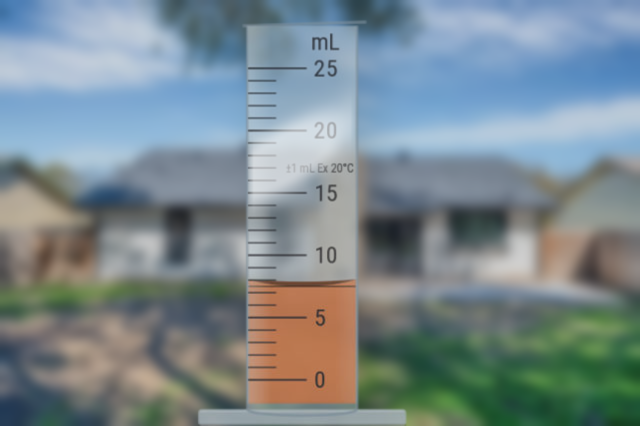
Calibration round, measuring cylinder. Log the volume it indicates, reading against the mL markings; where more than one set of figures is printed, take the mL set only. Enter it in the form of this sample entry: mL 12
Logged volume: mL 7.5
